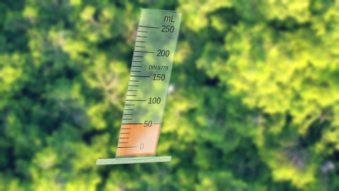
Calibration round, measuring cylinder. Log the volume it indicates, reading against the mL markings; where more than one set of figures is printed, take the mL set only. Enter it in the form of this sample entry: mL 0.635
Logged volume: mL 50
